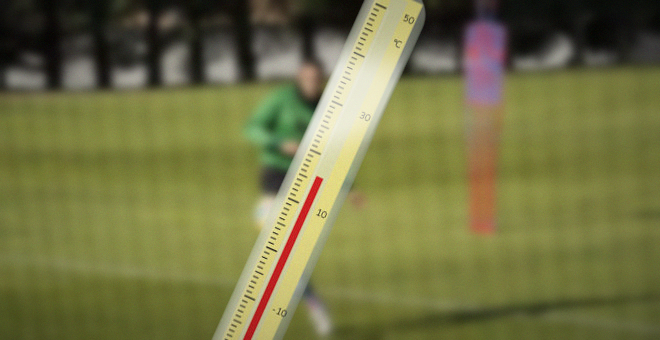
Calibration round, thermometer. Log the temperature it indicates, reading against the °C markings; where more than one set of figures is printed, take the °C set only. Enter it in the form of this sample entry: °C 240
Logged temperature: °C 16
